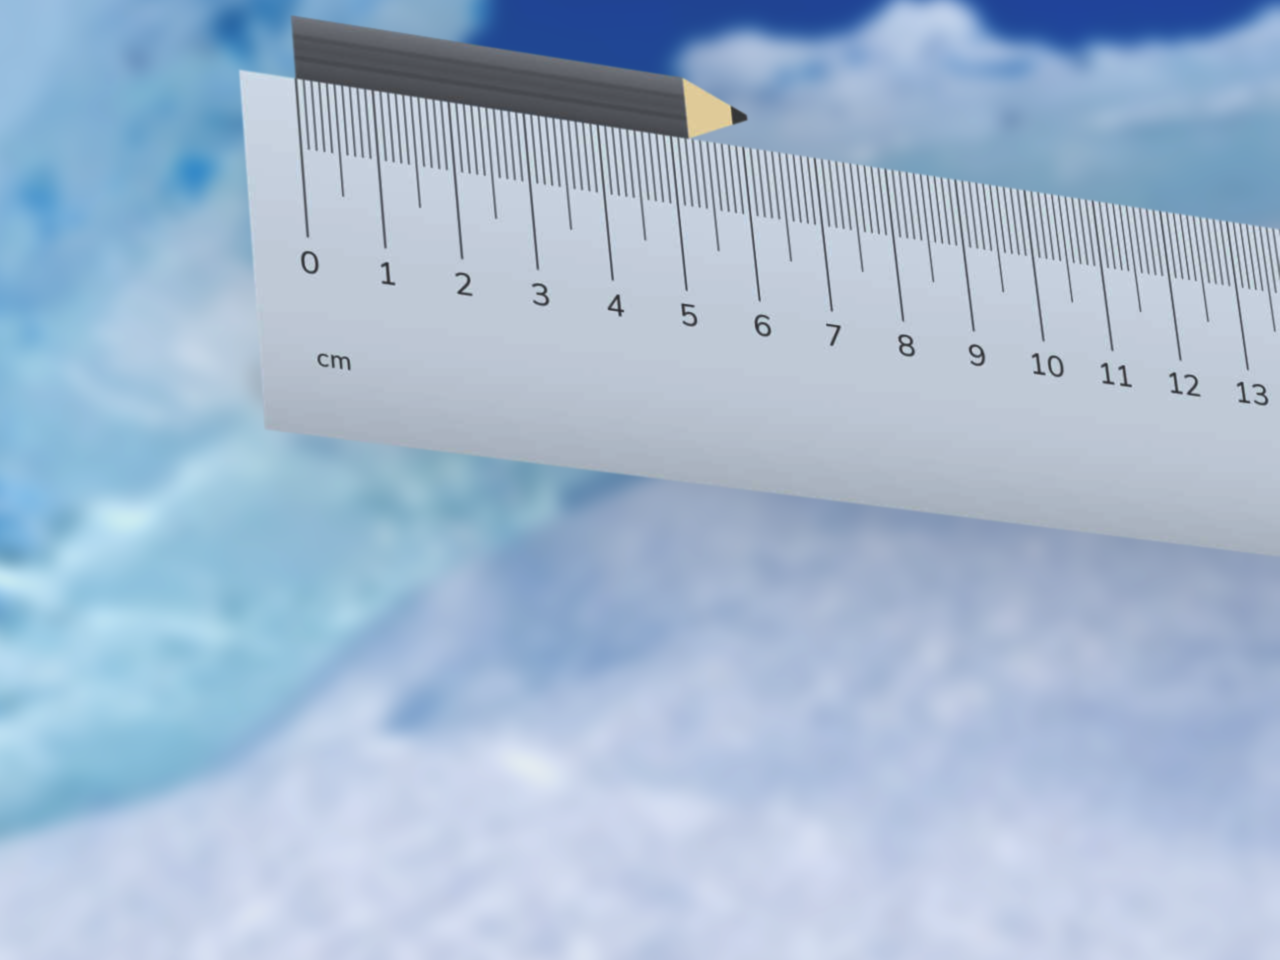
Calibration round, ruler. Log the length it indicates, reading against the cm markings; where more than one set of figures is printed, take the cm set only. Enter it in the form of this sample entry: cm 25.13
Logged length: cm 6.1
